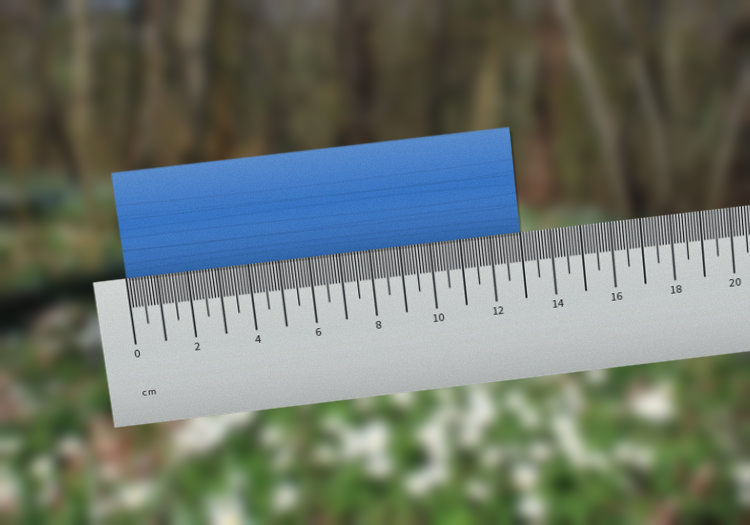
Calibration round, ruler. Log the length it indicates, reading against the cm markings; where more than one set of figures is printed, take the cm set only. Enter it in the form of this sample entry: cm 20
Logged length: cm 13
